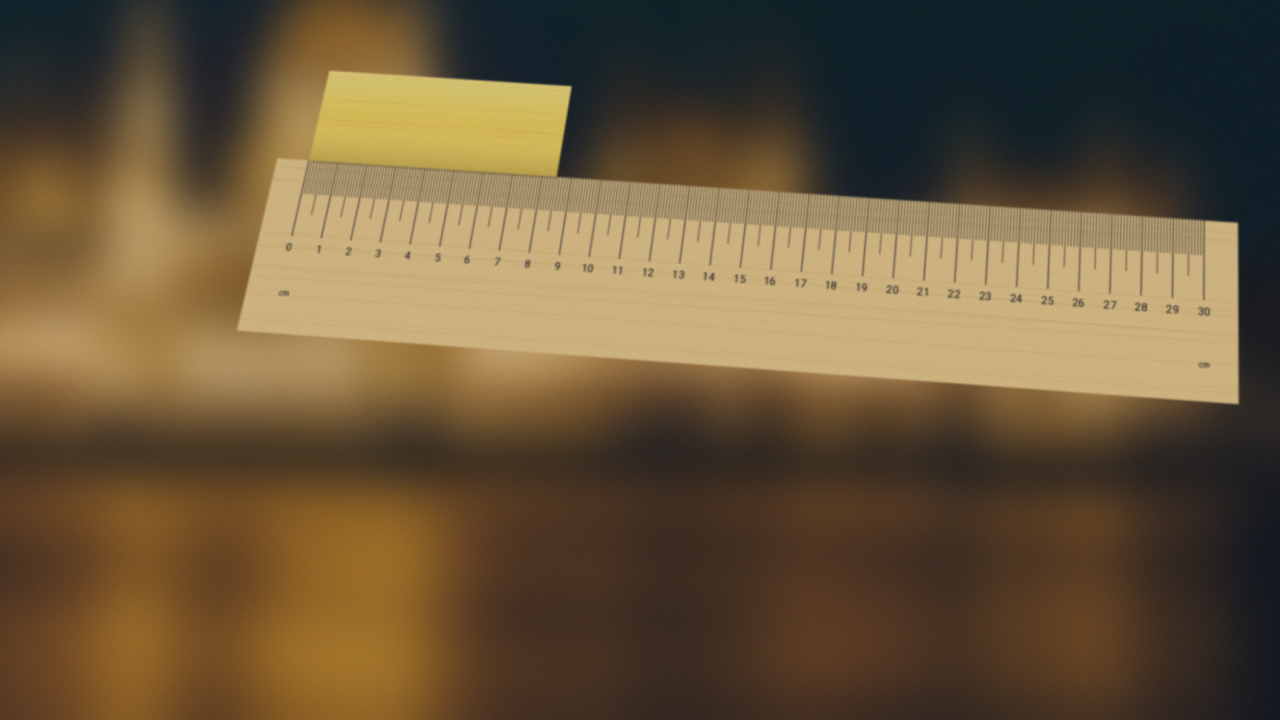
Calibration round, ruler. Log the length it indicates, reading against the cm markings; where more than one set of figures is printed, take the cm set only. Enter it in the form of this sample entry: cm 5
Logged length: cm 8.5
